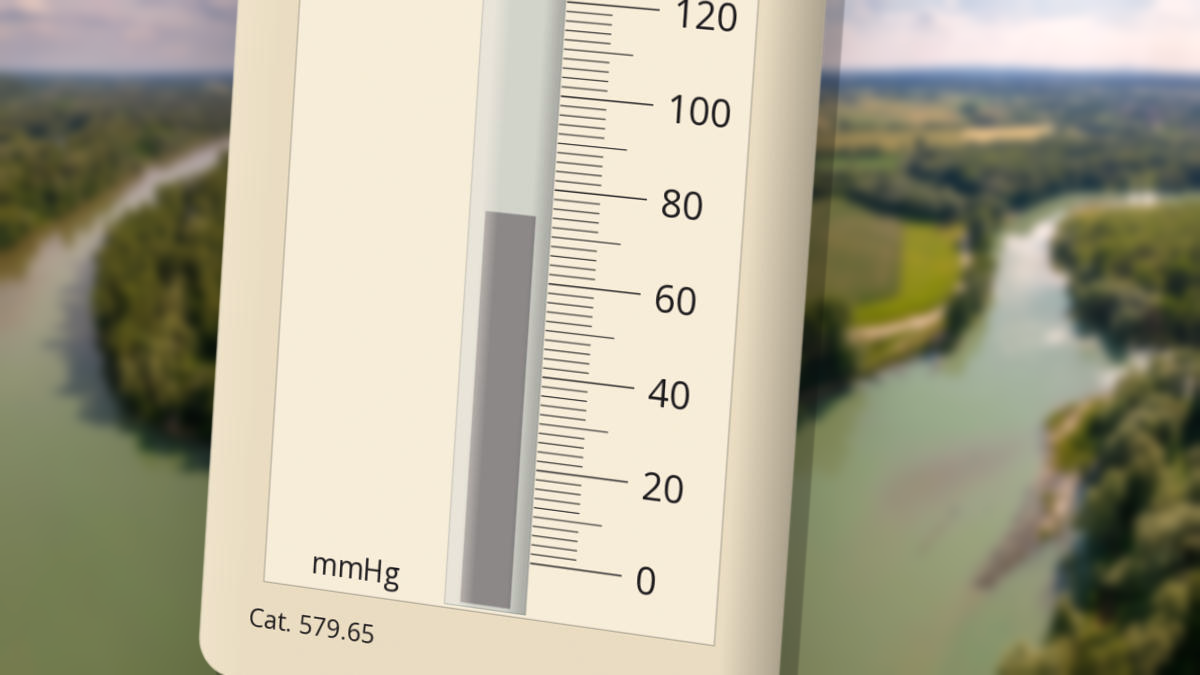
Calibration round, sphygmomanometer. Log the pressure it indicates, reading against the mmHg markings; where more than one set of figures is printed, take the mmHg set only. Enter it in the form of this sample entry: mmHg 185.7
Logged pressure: mmHg 74
